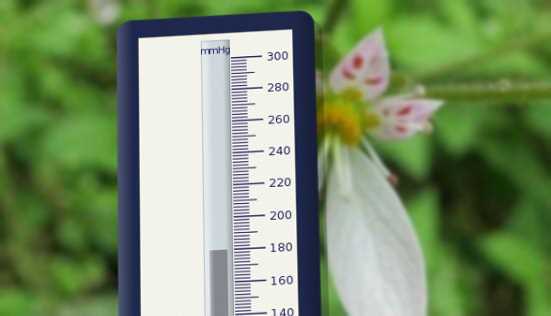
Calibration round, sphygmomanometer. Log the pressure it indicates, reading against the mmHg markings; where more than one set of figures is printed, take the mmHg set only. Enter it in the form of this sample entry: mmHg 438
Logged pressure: mmHg 180
